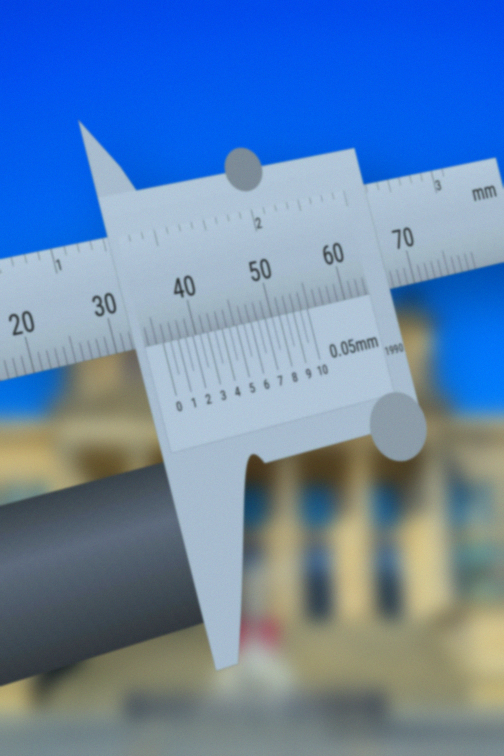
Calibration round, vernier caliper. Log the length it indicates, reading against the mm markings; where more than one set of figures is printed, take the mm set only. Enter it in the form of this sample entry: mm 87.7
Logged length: mm 35.8
